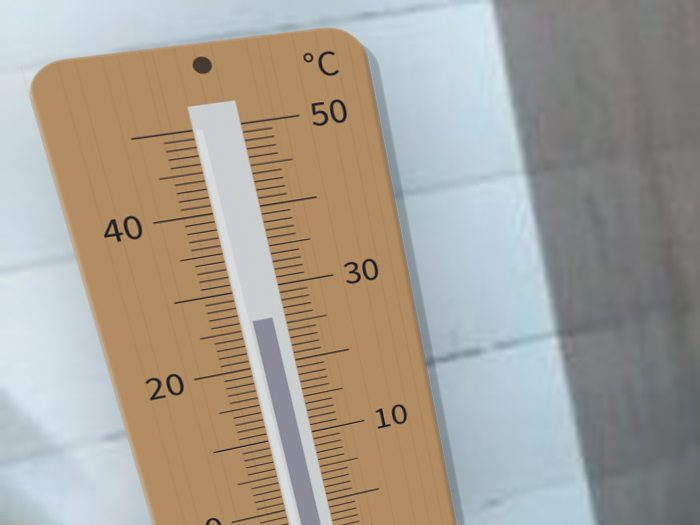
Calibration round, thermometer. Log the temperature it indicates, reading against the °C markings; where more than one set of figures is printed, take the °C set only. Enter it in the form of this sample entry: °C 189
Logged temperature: °C 26
